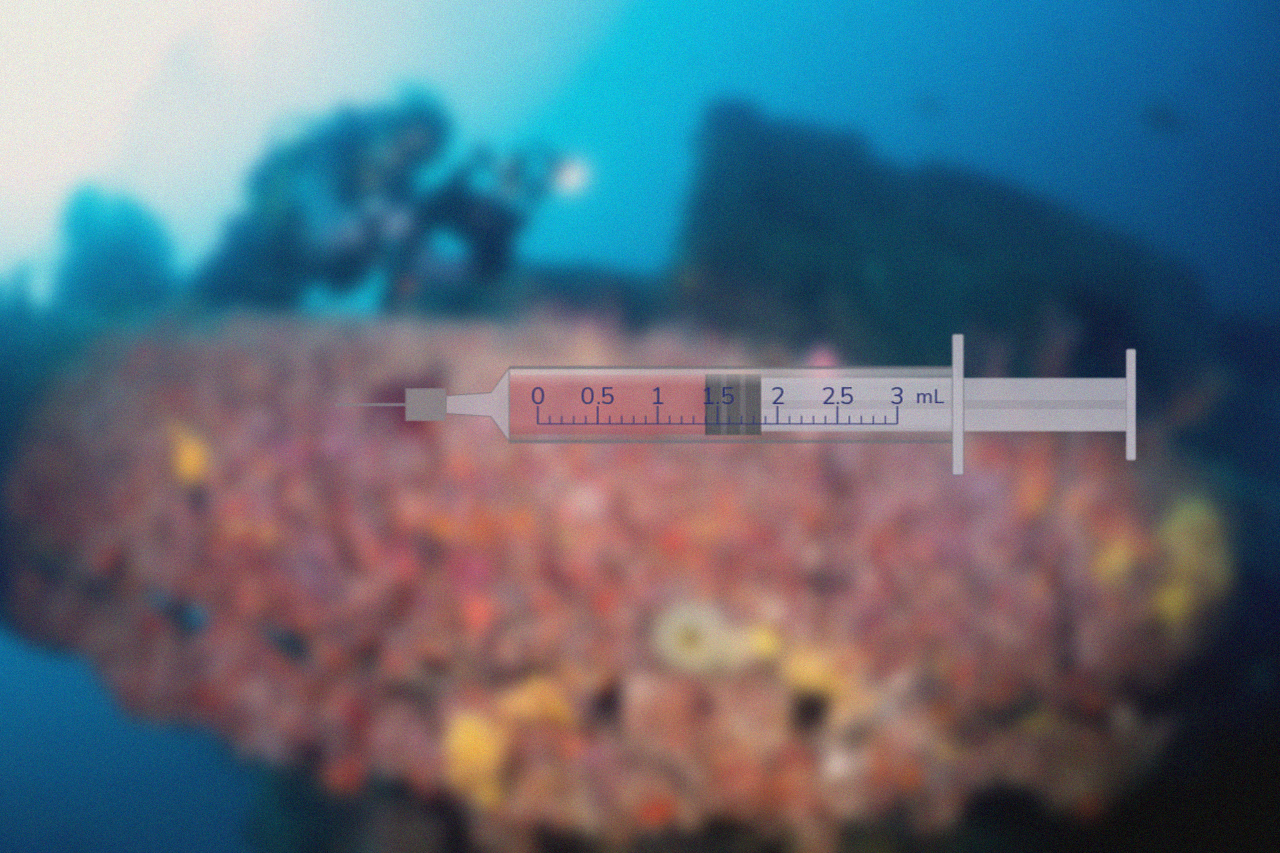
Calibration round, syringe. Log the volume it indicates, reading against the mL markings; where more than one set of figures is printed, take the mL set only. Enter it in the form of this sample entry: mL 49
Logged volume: mL 1.4
